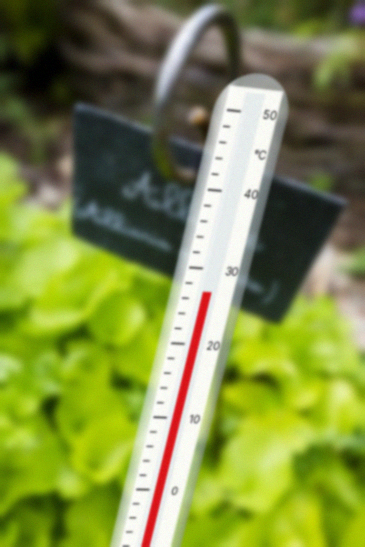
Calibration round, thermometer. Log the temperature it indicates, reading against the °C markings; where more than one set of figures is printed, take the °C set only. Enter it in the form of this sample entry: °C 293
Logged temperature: °C 27
